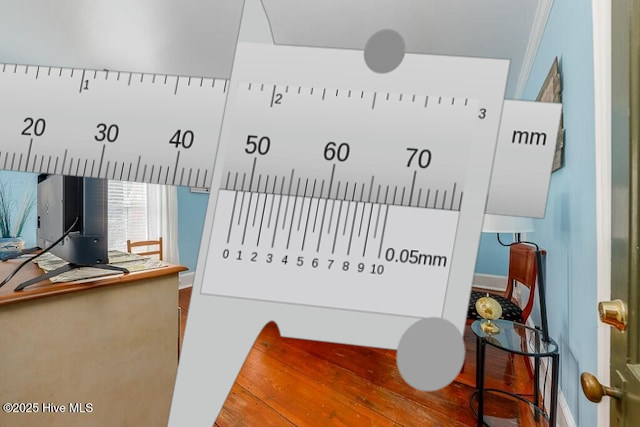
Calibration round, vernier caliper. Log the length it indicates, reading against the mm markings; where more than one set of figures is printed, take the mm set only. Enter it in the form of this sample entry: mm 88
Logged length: mm 48.4
